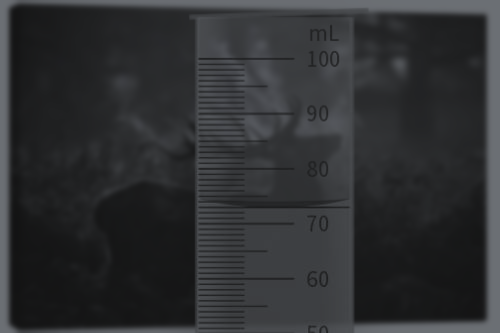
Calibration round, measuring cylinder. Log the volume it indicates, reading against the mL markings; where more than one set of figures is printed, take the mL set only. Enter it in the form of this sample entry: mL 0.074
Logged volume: mL 73
